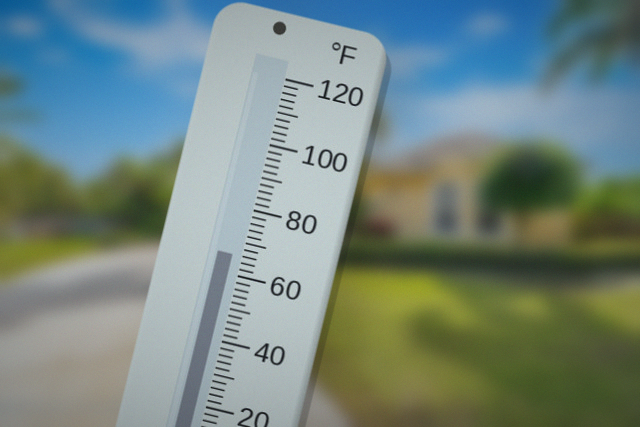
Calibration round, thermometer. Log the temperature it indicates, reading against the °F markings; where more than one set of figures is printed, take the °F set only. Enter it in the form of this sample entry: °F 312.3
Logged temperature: °F 66
